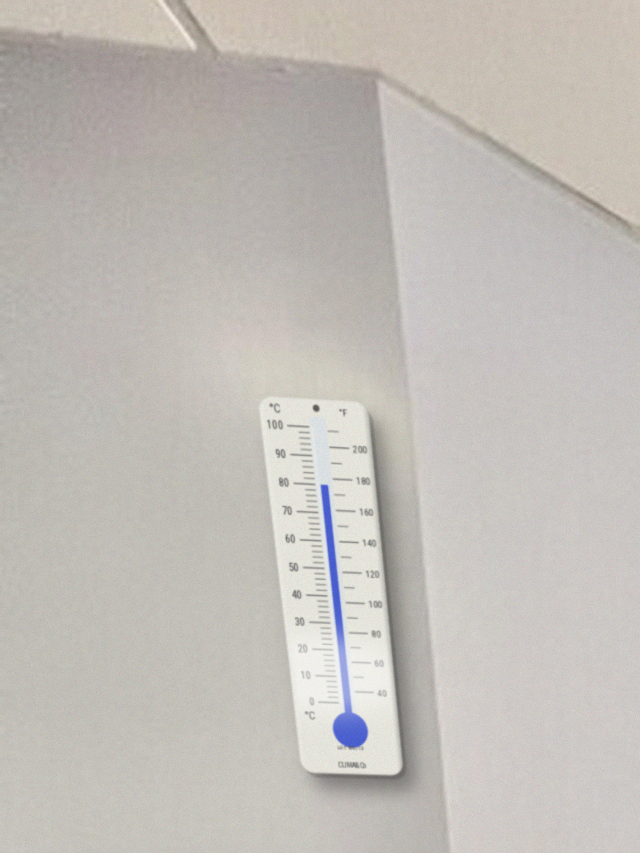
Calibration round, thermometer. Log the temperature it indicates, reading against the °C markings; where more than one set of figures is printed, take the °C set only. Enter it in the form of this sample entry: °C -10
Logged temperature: °C 80
